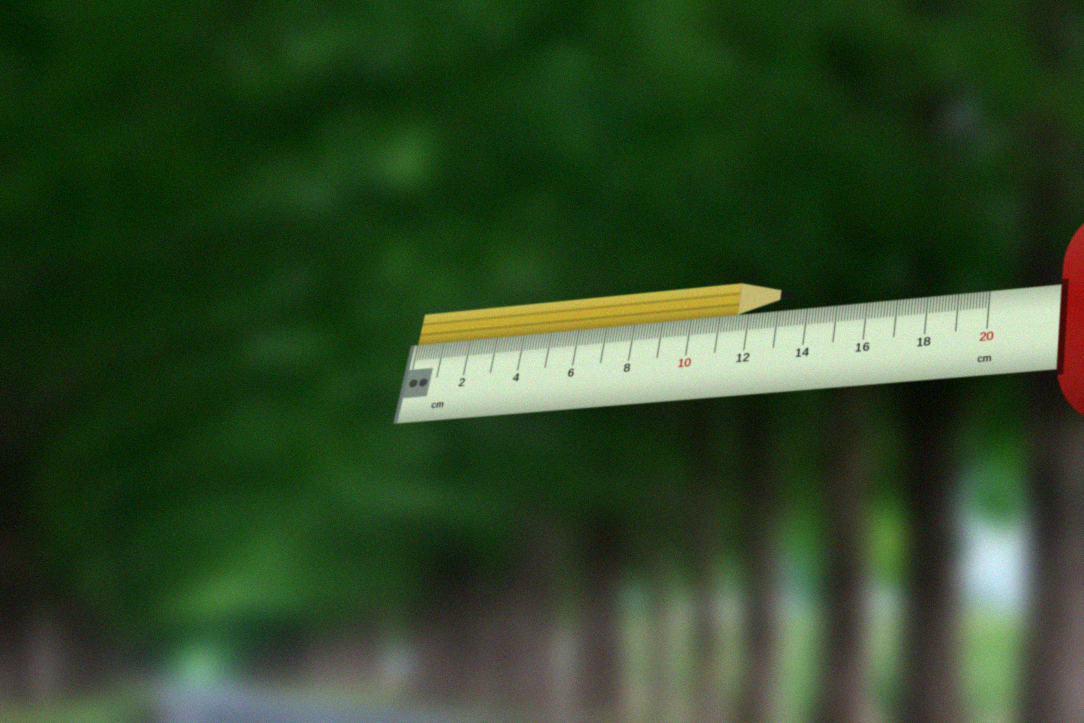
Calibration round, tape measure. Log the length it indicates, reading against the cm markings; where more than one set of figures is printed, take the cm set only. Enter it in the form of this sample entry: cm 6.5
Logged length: cm 13.5
